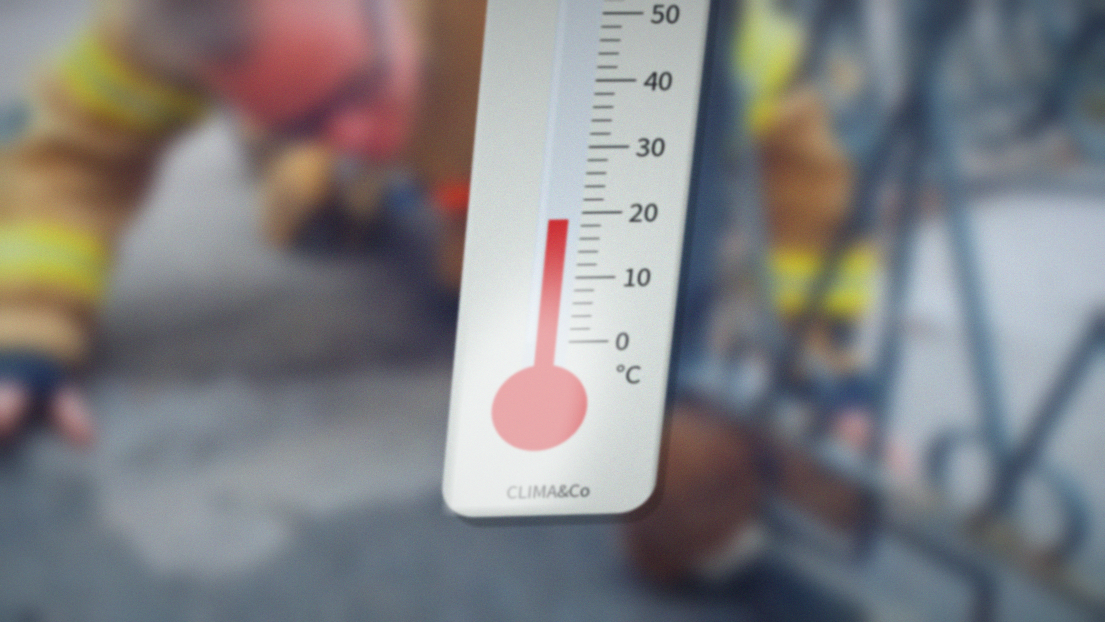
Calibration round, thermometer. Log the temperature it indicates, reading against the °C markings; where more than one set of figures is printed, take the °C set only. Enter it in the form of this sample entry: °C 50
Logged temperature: °C 19
